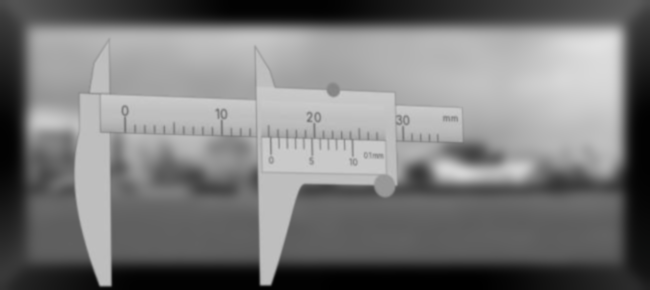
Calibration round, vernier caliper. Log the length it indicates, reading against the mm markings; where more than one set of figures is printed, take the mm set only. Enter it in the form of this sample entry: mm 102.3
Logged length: mm 15.2
